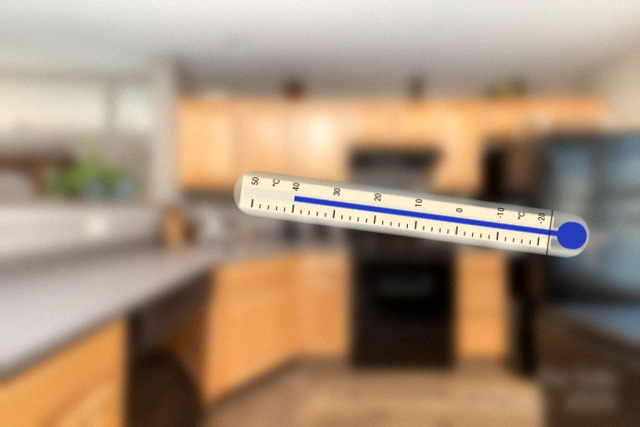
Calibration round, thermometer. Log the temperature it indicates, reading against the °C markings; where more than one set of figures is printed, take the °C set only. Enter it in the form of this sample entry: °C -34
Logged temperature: °C 40
